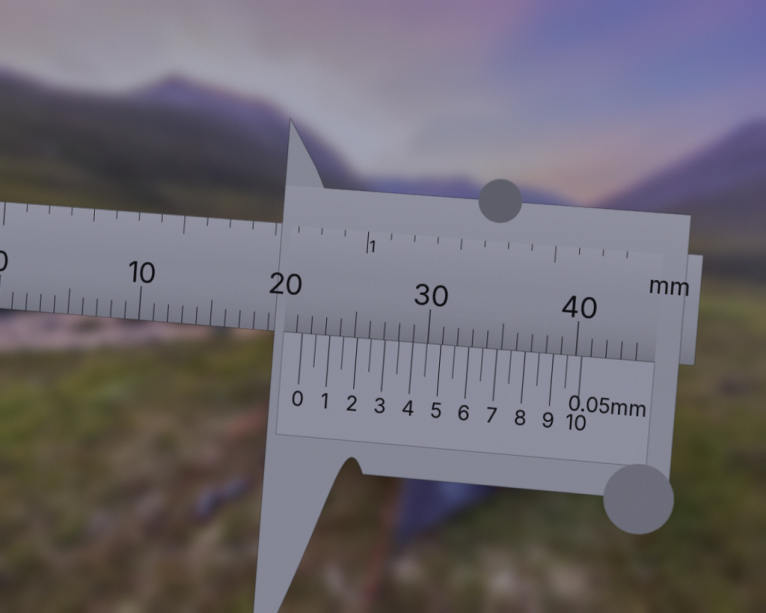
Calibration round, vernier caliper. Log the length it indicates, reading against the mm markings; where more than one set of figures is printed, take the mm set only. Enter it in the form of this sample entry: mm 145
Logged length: mm 21.4
